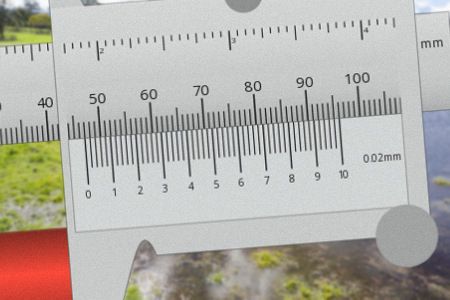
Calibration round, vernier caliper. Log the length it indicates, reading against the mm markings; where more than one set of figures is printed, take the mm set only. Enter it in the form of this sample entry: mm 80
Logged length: mm 47.0
